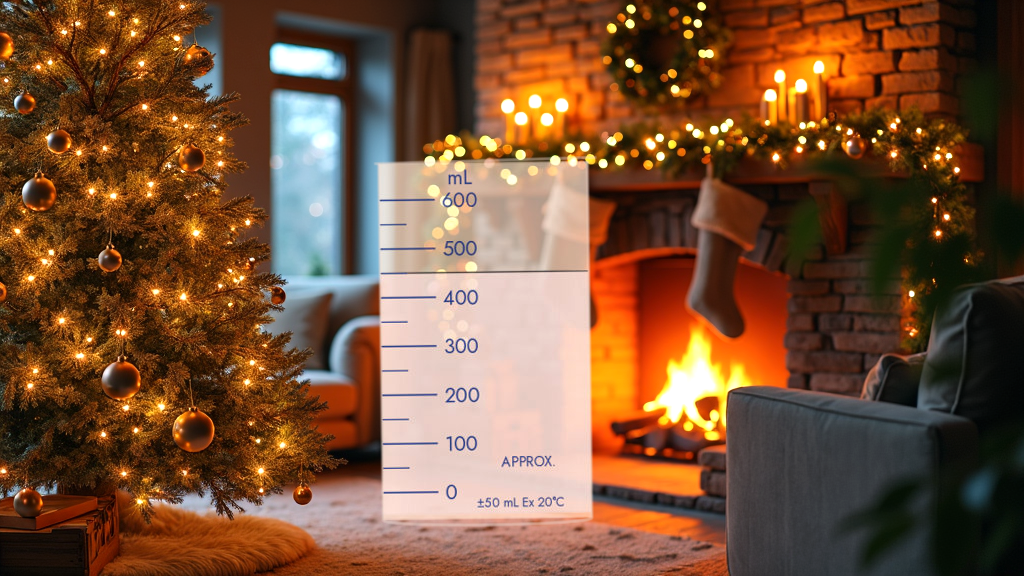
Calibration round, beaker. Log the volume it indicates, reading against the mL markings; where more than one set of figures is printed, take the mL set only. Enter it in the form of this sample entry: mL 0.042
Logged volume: mL 450
